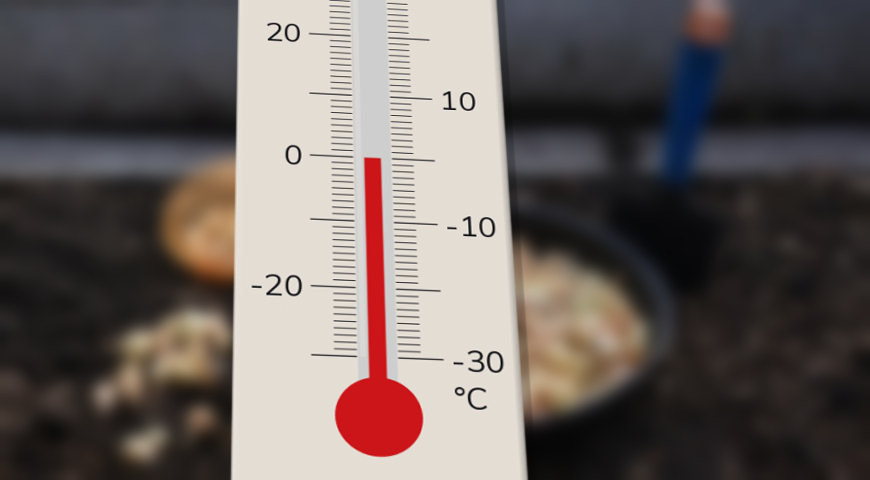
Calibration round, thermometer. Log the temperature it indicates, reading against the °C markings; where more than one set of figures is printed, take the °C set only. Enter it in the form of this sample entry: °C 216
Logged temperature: °C 0
